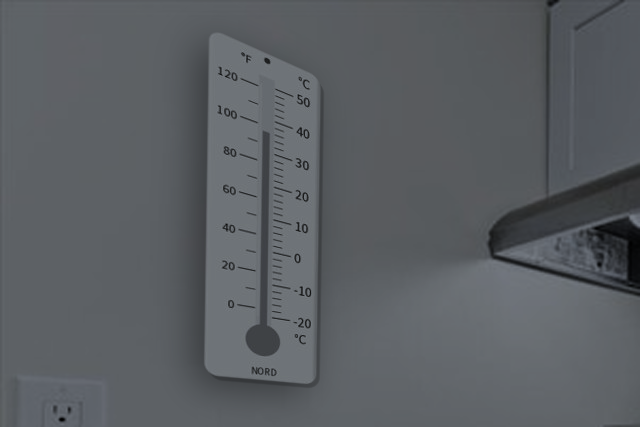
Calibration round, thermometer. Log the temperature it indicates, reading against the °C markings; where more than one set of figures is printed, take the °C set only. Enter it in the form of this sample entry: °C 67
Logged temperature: °C 36
